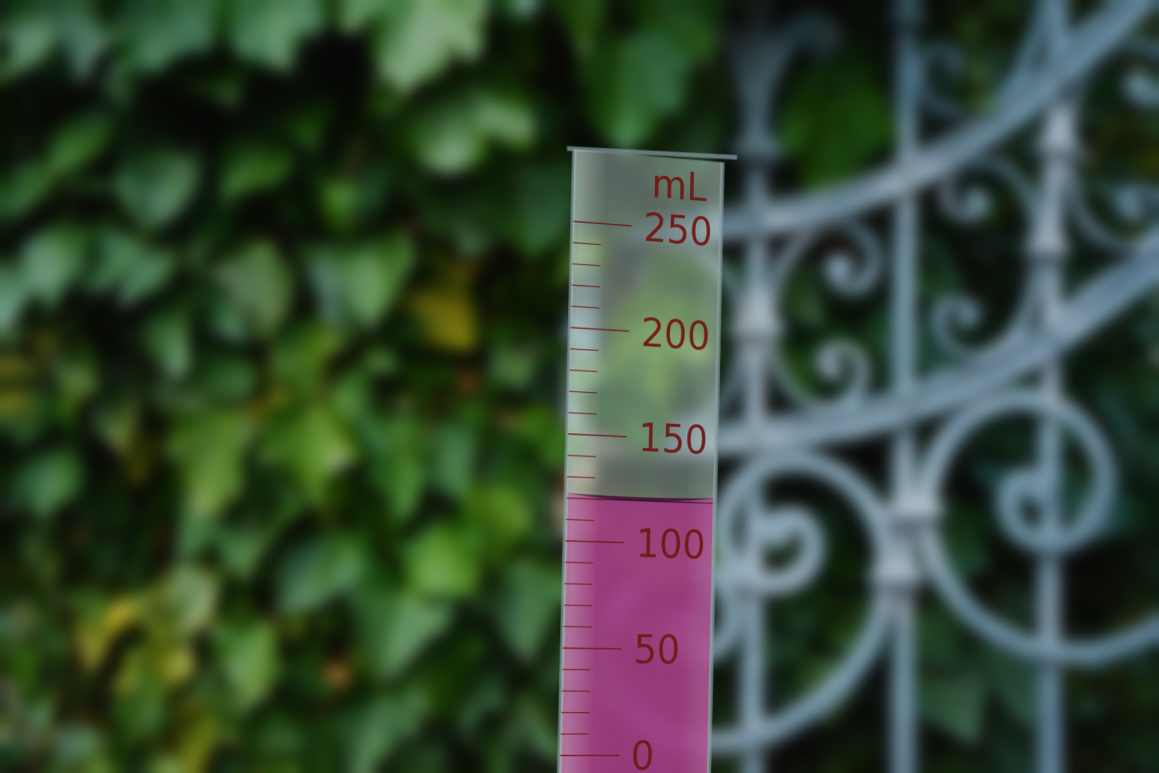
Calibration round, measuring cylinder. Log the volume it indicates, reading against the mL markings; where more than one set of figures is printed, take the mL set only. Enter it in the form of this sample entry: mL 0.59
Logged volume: mL 120
